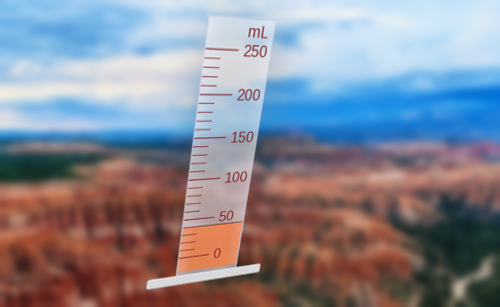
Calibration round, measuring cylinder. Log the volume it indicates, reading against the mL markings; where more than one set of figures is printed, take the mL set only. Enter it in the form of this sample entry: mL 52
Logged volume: mL 40
